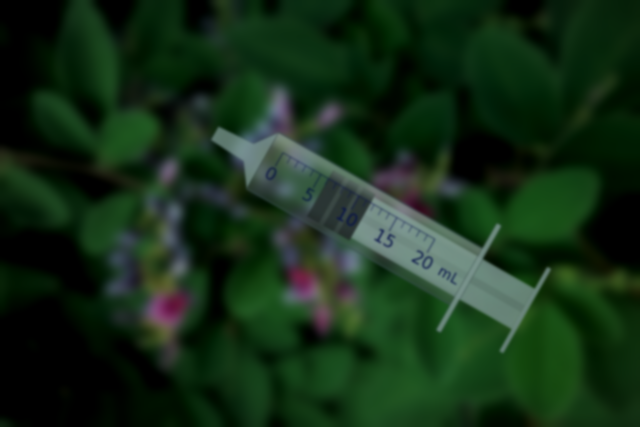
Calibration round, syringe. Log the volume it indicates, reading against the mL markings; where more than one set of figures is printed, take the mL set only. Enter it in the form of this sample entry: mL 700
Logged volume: mL 6
